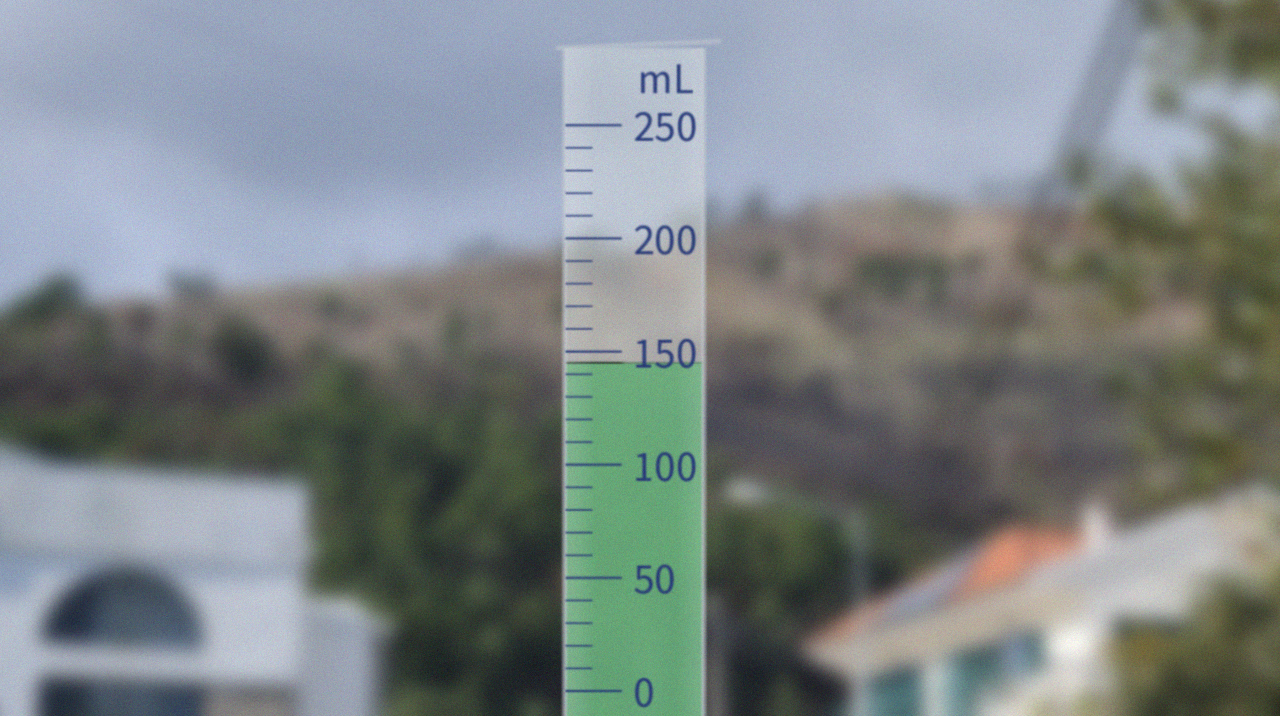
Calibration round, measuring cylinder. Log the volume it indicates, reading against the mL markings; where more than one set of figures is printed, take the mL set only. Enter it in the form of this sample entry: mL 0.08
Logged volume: mL 145
